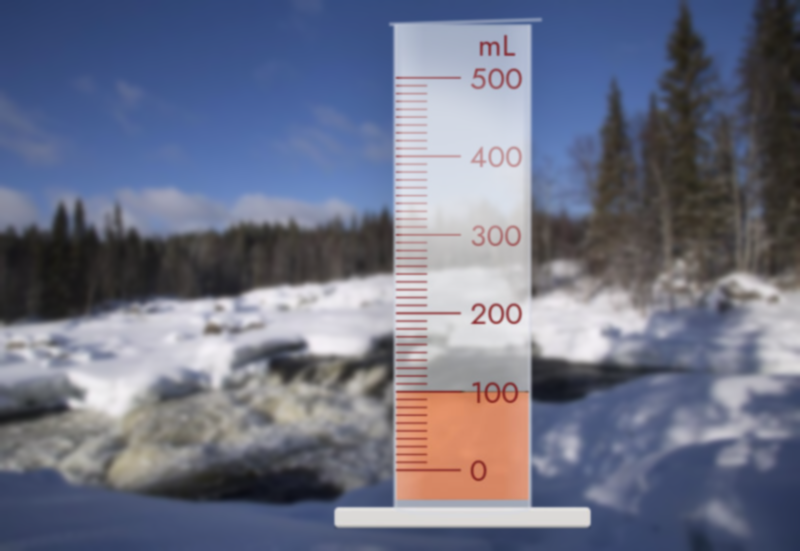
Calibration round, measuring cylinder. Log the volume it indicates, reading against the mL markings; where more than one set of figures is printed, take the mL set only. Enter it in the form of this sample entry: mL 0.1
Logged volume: mL 100
